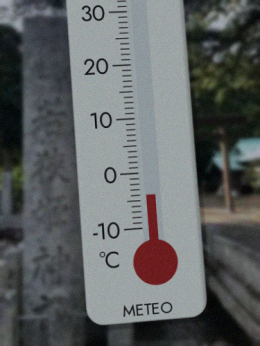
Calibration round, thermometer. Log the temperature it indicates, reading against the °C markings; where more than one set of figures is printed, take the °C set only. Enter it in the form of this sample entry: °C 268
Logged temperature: °C -4
